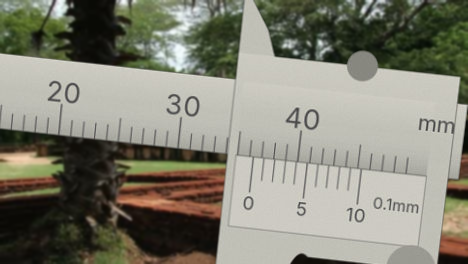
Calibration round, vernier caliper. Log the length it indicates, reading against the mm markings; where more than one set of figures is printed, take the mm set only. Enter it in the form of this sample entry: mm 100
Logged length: mm 36.3
